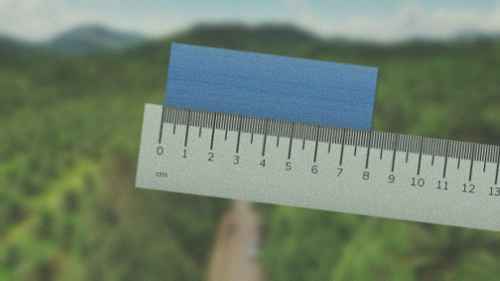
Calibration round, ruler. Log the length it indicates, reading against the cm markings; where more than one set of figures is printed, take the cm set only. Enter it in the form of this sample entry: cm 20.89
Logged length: cm 8
